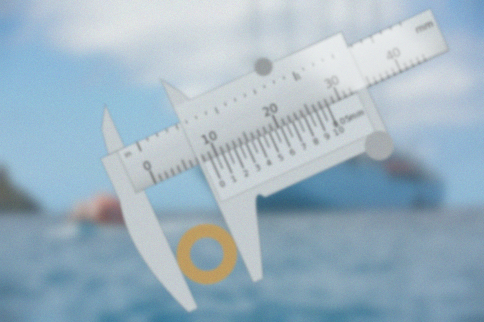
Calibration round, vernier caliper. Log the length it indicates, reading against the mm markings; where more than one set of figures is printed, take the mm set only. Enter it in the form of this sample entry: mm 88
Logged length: mm 9.0
